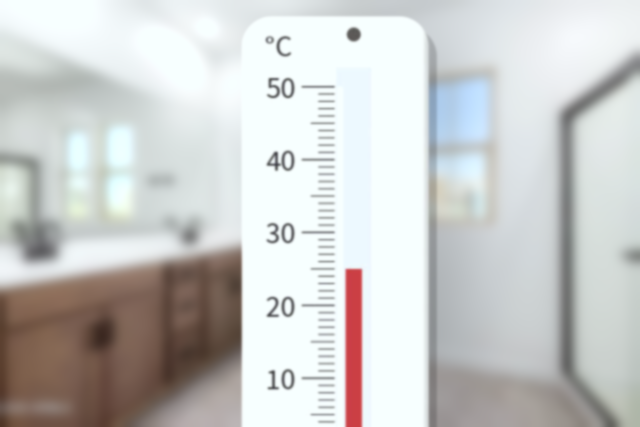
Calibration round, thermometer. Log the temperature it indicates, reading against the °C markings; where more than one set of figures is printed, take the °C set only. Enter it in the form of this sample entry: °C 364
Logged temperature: °C 25
